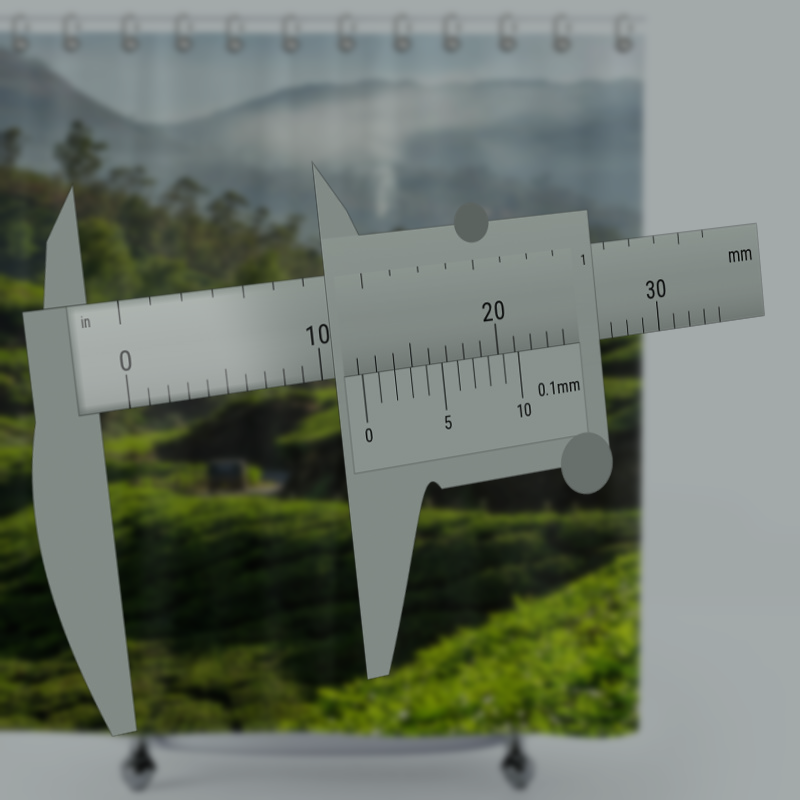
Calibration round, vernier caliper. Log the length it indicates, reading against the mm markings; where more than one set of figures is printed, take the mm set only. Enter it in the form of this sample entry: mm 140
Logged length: mm 12.2
